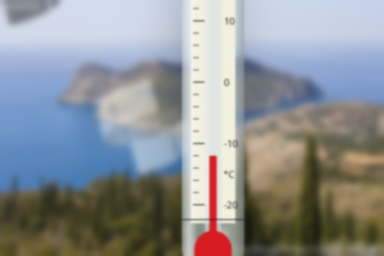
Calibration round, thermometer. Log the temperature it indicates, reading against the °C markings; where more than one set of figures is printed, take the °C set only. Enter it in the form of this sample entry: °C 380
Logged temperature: °C -12
